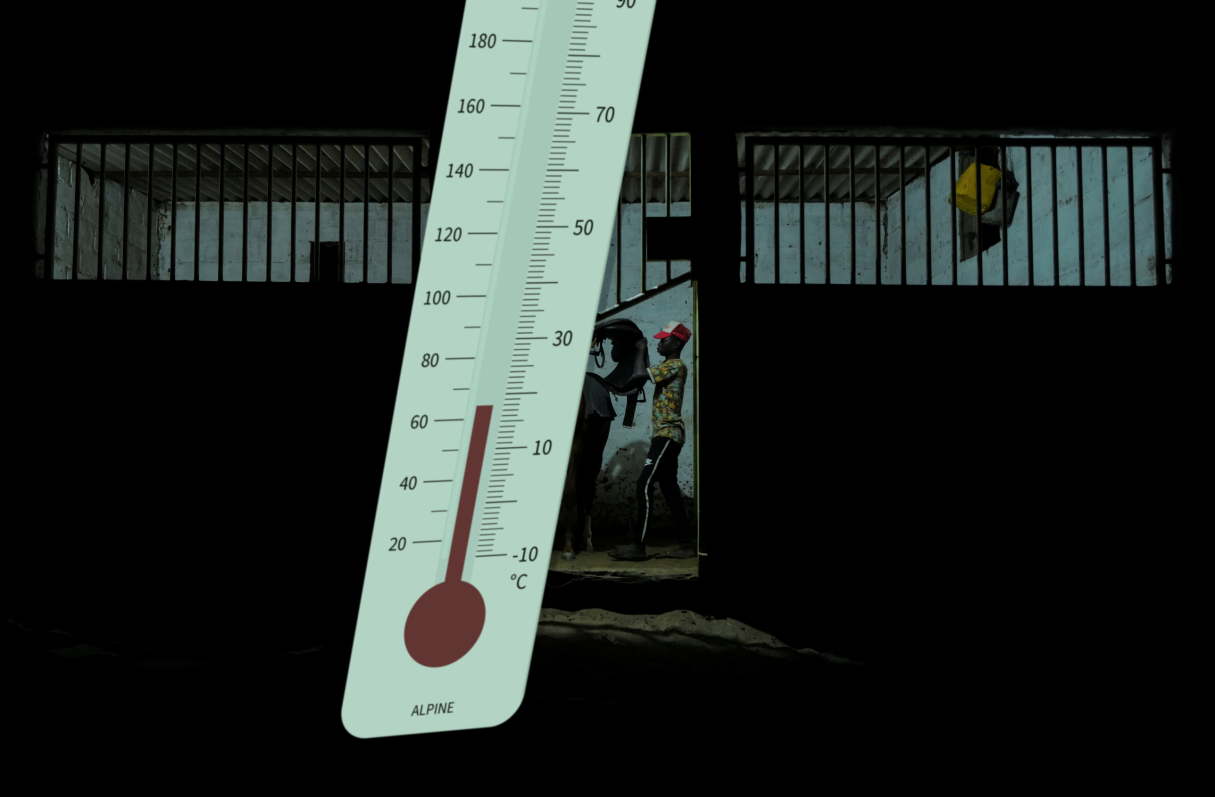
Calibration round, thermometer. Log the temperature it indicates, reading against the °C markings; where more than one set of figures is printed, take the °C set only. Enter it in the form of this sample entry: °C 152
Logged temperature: °C 18
